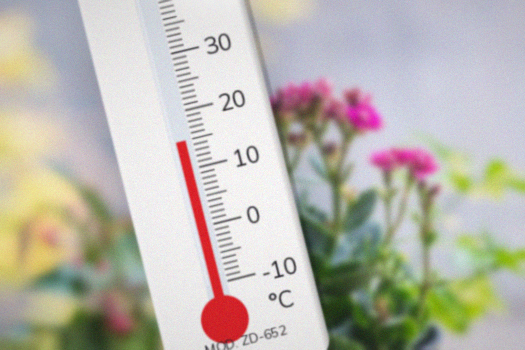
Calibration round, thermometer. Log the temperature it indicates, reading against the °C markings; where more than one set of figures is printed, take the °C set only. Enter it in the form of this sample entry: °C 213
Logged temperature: °C 15
